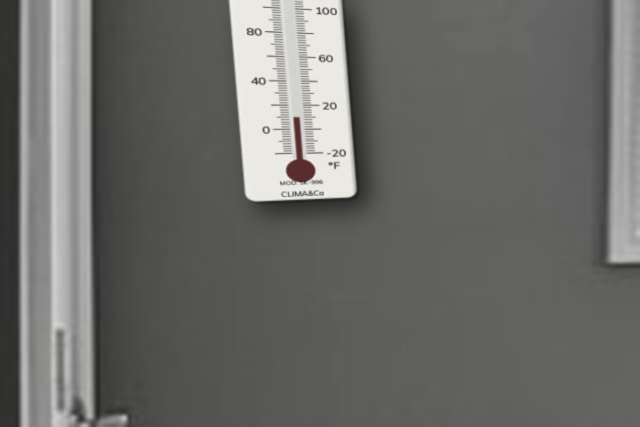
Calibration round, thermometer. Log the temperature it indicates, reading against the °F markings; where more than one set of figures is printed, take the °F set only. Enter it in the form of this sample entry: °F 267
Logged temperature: °F 10
